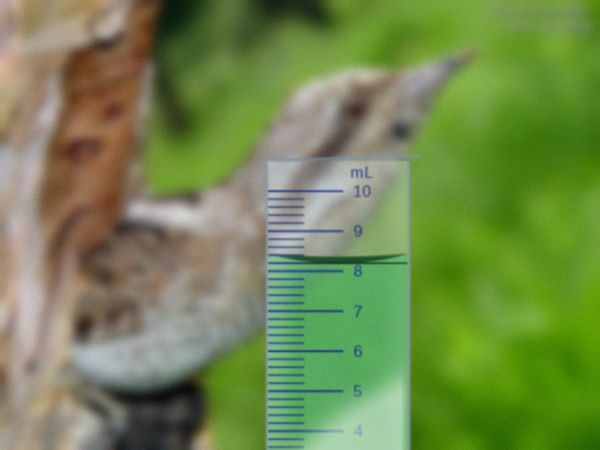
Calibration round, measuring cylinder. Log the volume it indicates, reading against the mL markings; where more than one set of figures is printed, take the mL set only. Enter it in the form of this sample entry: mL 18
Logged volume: mL 8.2
